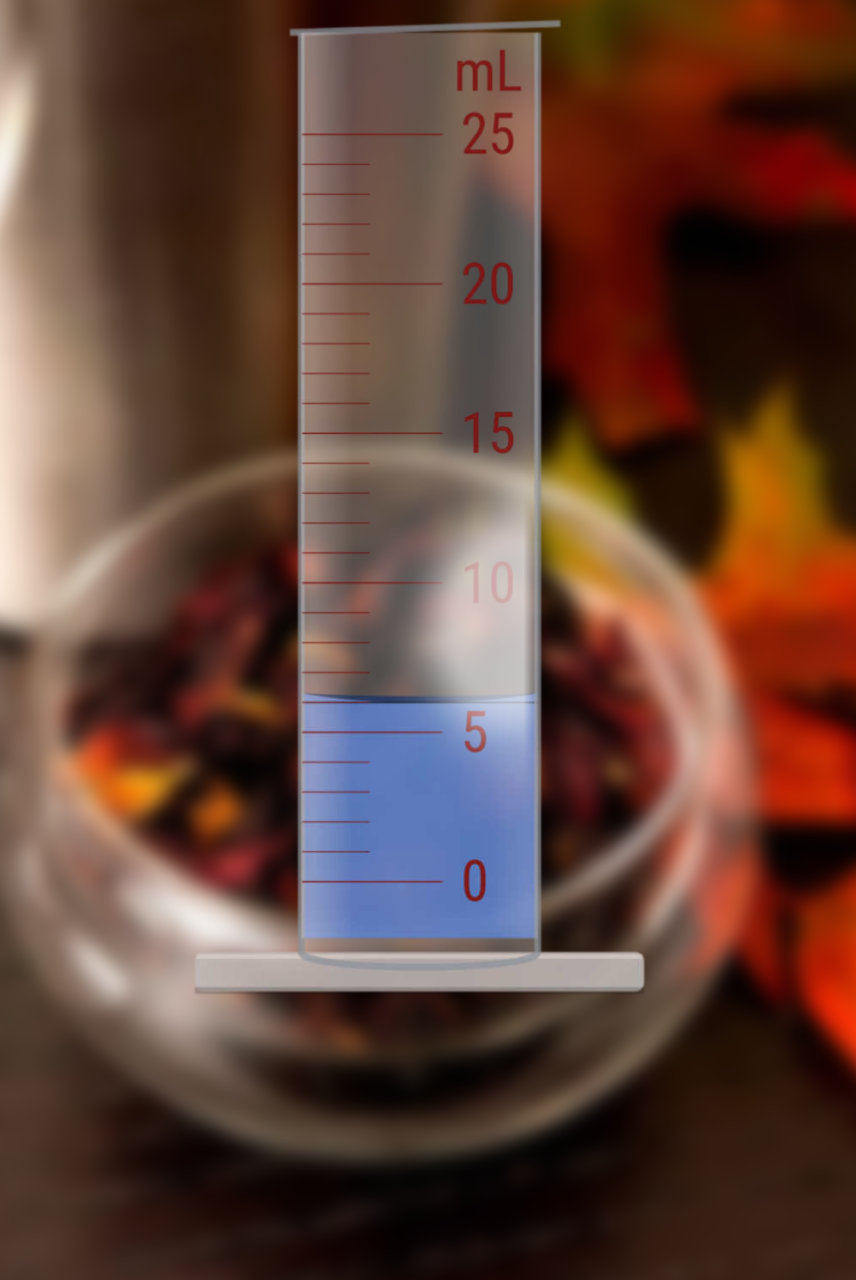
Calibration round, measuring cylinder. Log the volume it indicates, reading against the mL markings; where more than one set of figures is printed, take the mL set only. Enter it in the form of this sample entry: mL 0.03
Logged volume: mL 6
